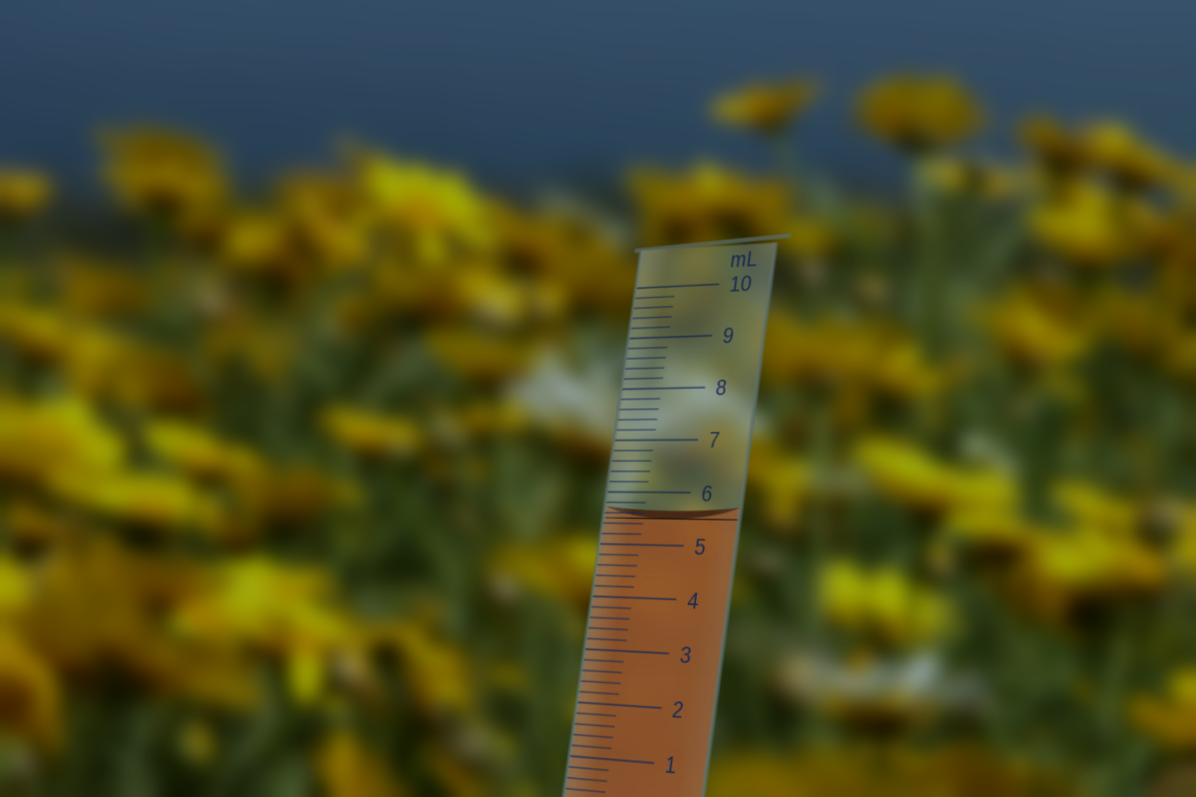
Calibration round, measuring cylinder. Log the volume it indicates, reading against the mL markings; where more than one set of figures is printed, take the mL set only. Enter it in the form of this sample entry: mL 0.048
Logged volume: mL 5.5
